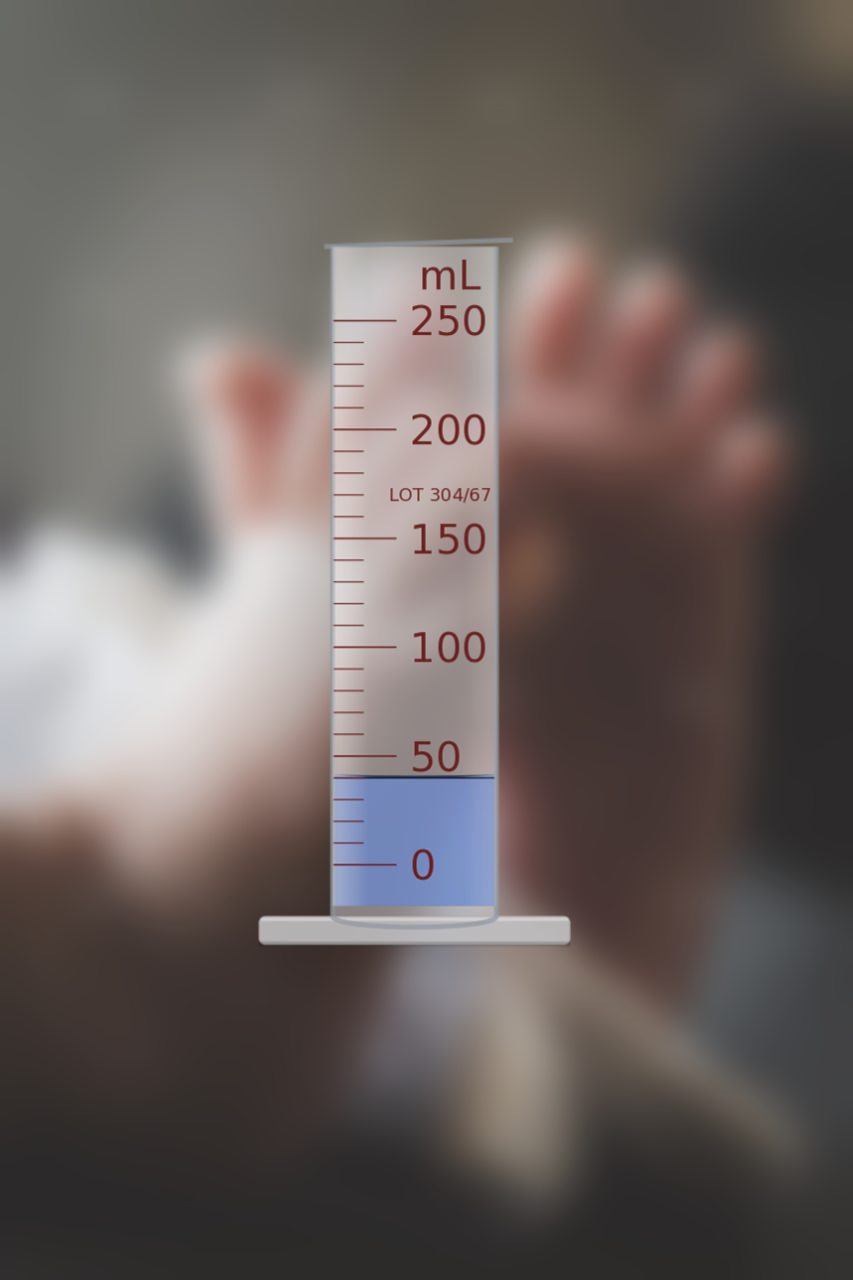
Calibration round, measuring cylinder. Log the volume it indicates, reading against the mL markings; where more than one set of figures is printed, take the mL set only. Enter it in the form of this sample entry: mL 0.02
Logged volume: mL 40
